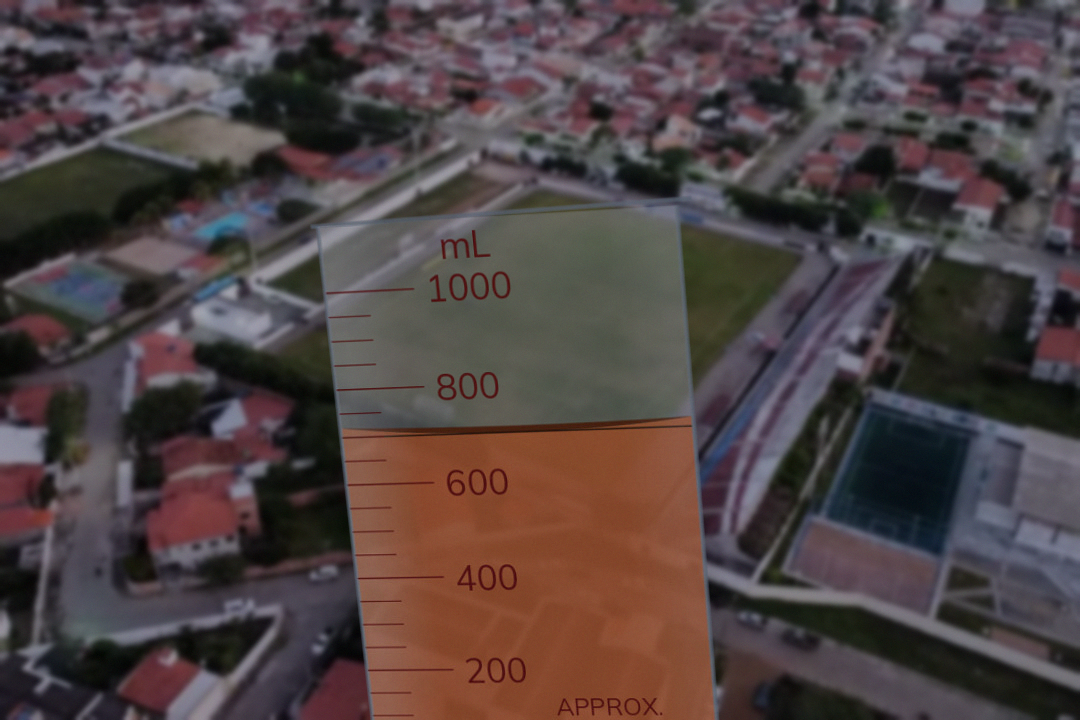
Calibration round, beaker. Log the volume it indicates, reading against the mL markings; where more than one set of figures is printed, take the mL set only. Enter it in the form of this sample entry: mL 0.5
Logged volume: mL 700
